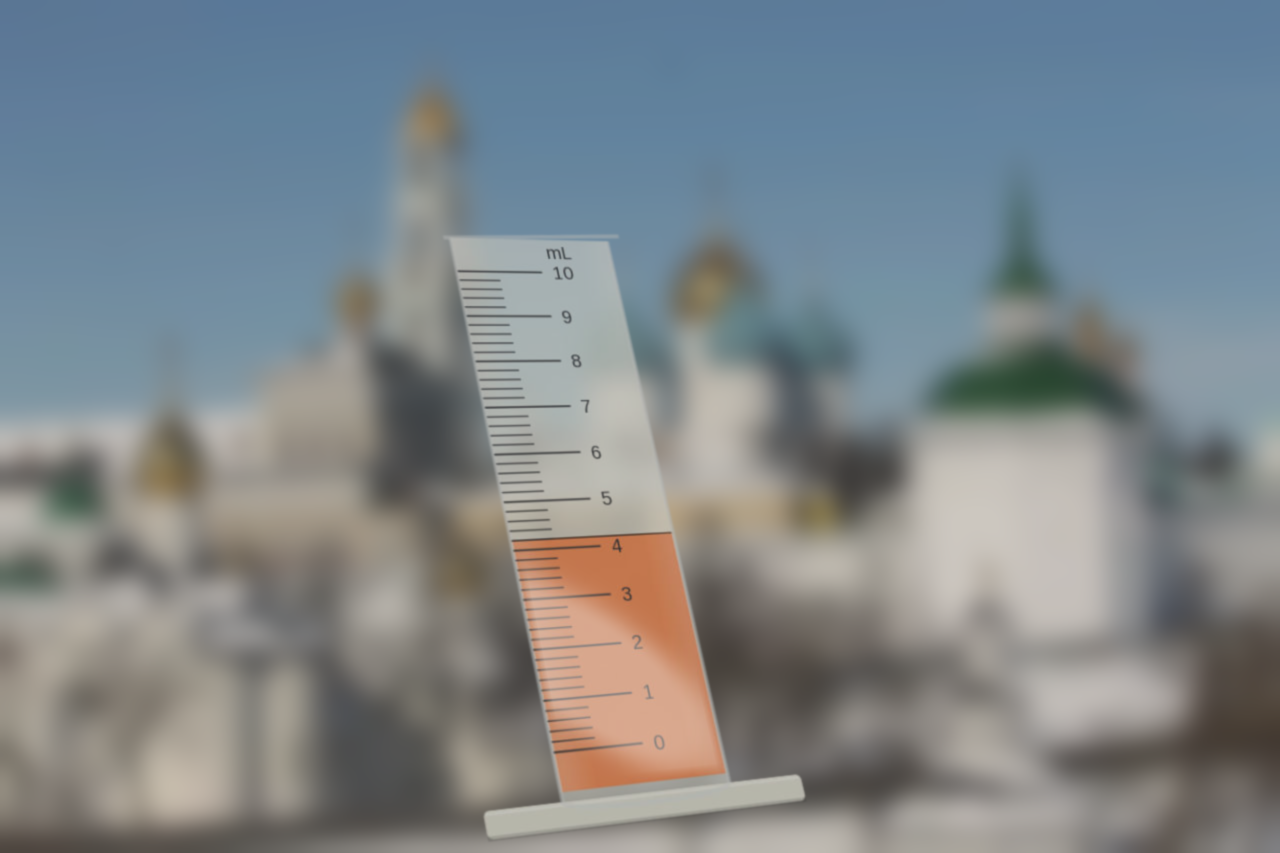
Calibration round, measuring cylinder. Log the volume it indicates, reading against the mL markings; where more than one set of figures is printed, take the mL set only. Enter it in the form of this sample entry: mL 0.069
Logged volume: mL 4.2
